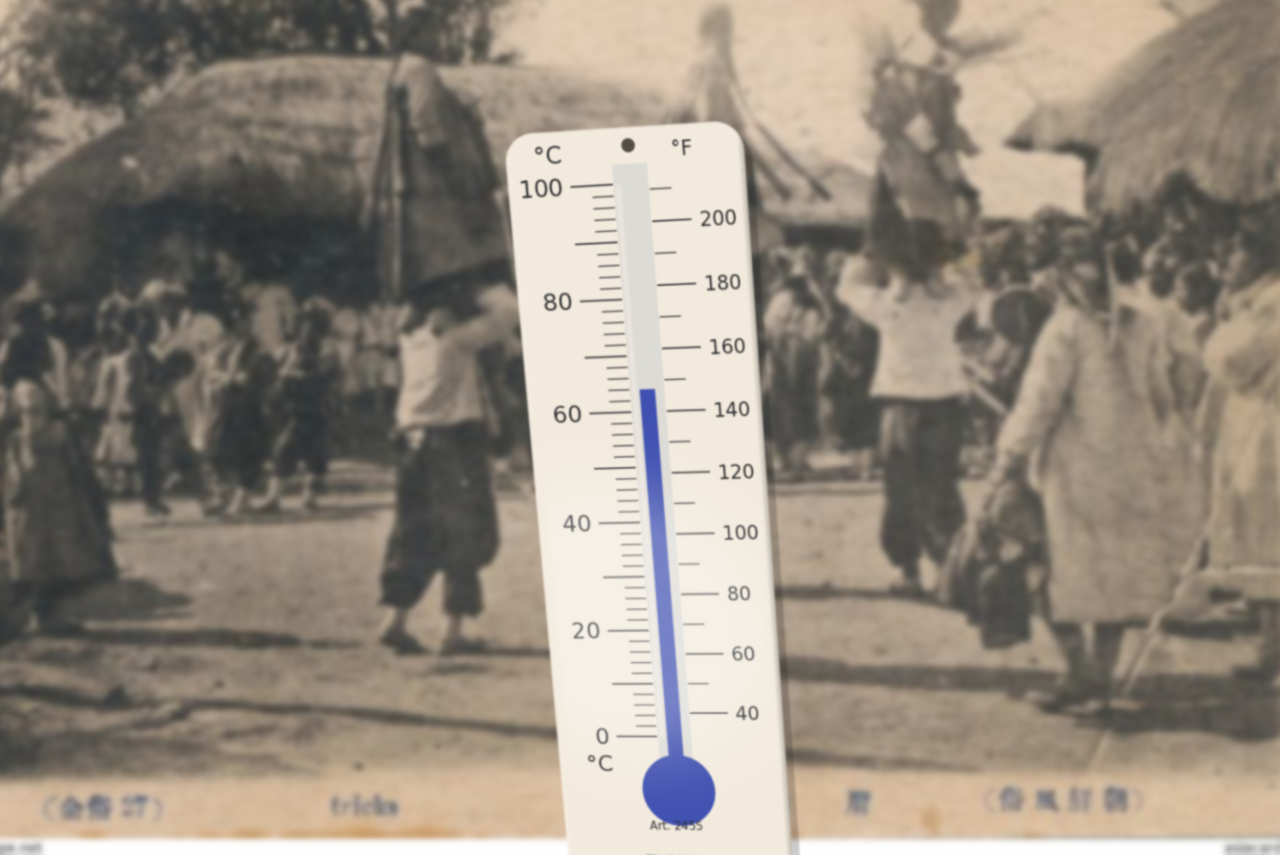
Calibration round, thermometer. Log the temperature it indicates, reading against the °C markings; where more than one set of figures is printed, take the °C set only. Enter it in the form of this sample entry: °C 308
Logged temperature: °C 64
